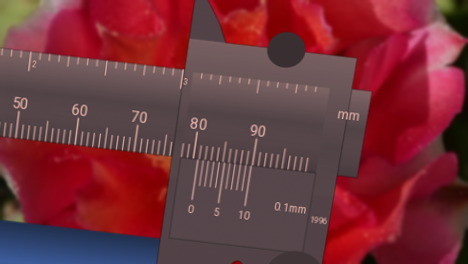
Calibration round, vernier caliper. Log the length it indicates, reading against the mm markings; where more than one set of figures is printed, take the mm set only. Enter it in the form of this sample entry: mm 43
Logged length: mm 80.8
